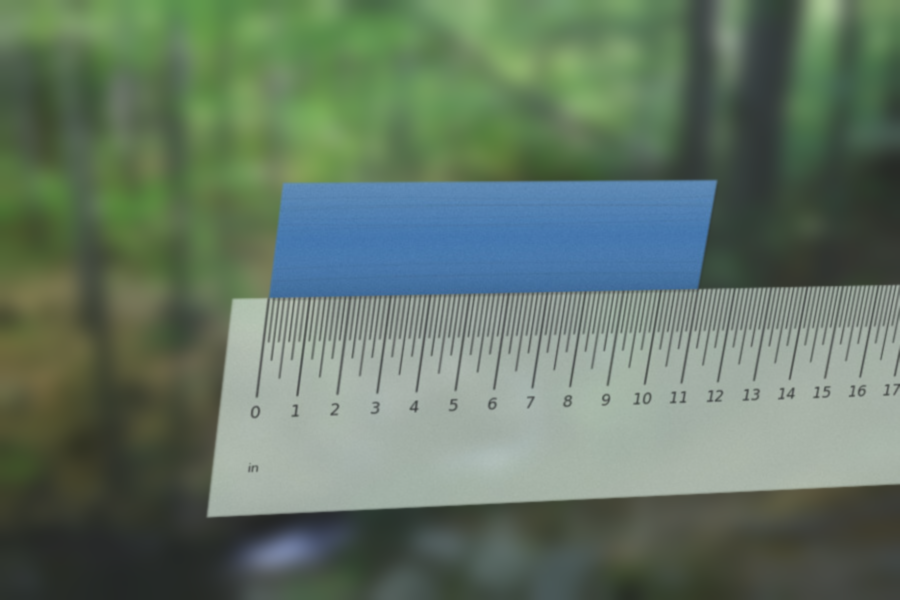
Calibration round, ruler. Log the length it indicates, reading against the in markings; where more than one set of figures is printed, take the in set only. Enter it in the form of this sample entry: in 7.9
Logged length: in 11
